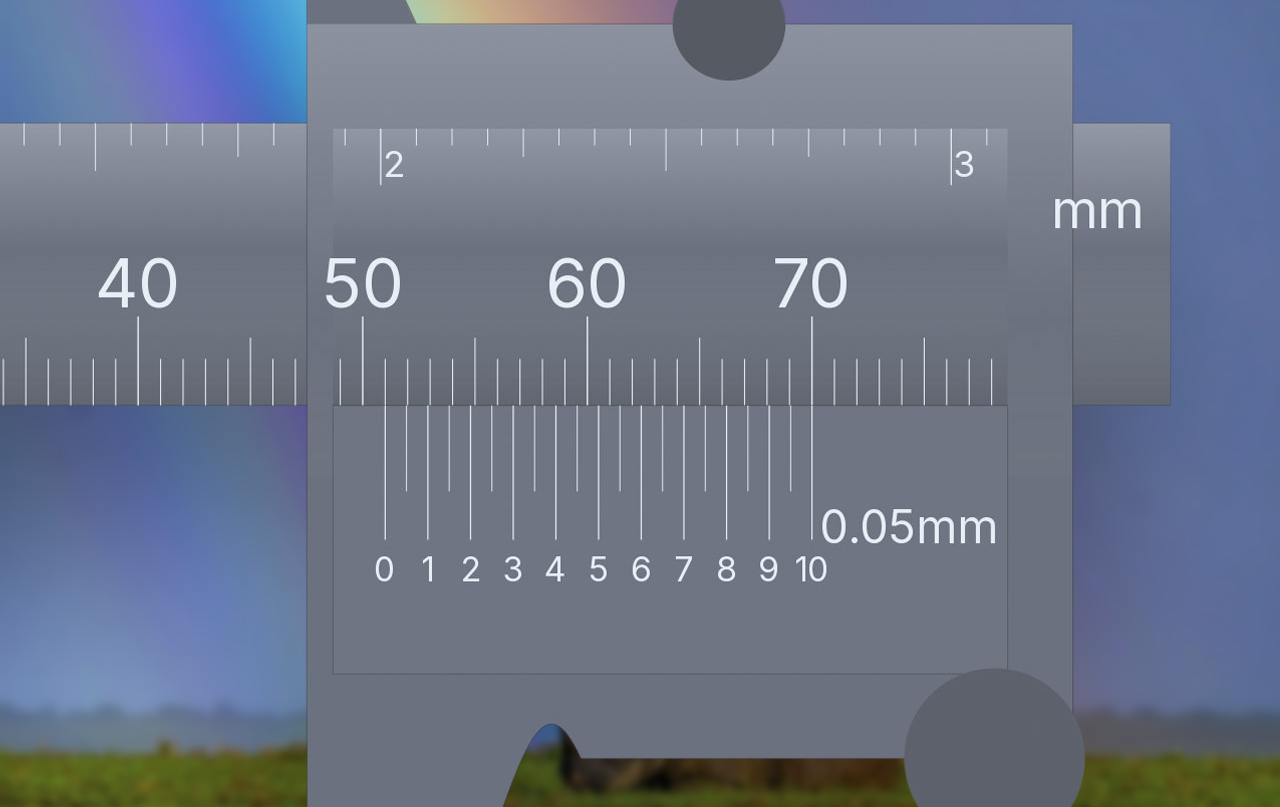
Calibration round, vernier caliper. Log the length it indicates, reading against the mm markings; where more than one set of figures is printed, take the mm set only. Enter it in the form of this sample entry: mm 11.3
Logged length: mm 51.0
